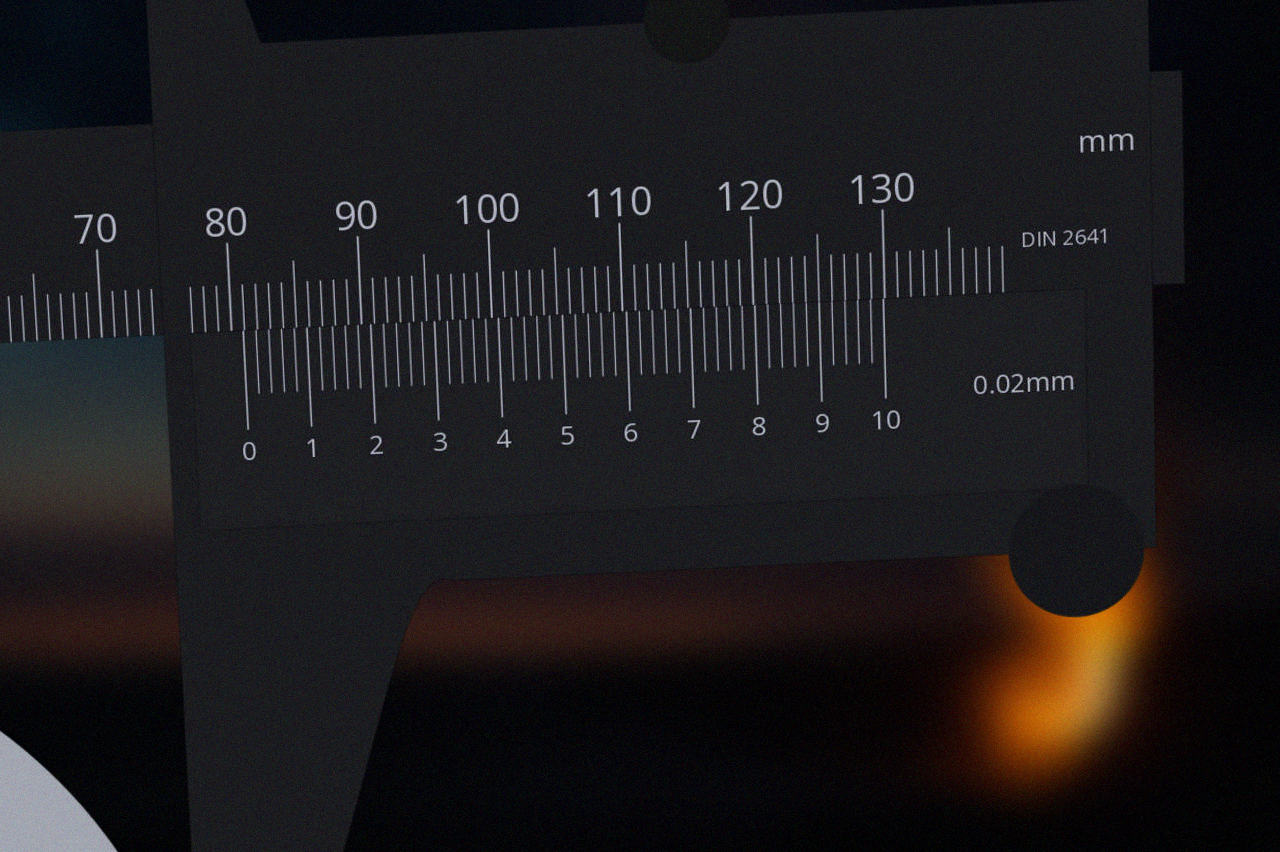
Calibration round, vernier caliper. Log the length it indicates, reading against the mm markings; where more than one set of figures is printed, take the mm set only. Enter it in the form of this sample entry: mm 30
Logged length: mm 80.9
